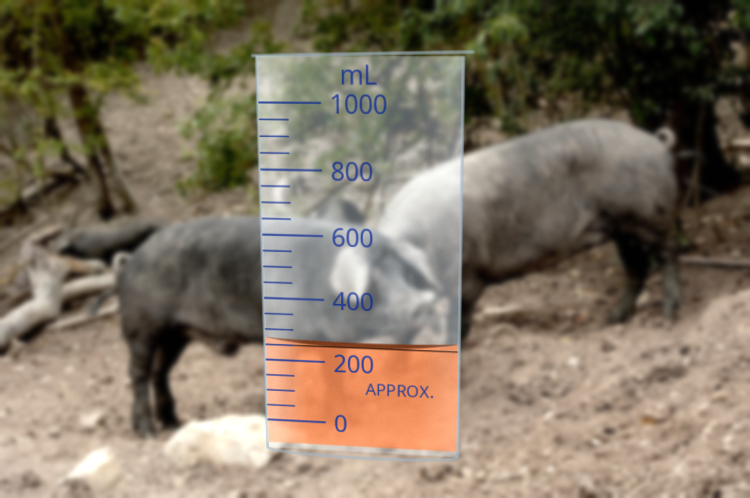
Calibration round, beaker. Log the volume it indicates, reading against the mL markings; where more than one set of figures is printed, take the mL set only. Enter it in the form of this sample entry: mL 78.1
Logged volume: mL 250
